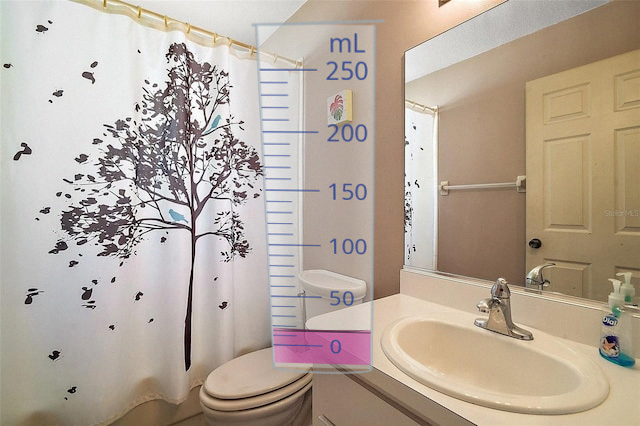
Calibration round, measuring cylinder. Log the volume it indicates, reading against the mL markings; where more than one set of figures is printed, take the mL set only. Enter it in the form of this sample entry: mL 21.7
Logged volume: mL 15
